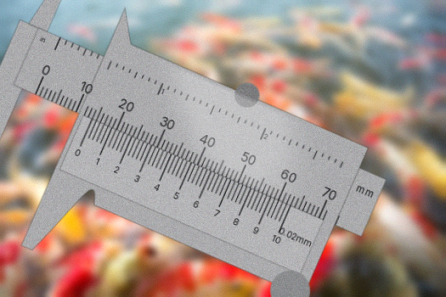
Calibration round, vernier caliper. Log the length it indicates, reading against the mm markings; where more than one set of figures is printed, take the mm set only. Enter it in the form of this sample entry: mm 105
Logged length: mm 14.0
